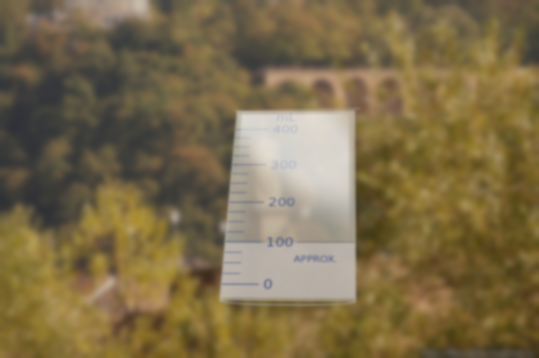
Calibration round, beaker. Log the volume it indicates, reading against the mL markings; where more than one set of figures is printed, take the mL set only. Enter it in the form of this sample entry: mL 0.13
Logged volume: mL 100
